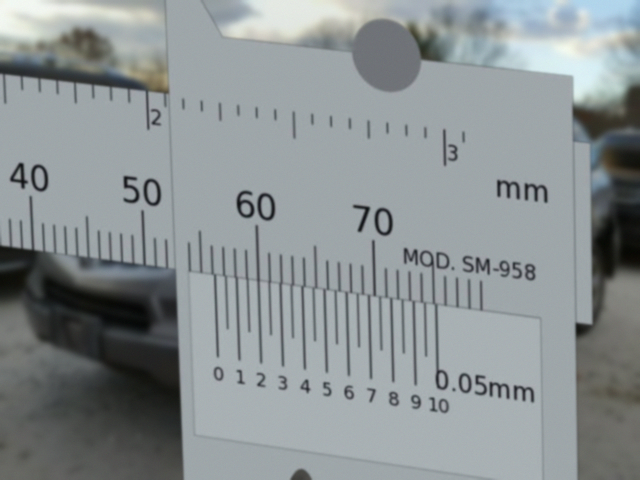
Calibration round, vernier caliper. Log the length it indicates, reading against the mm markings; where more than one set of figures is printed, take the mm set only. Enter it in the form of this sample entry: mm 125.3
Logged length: mm 56.2
